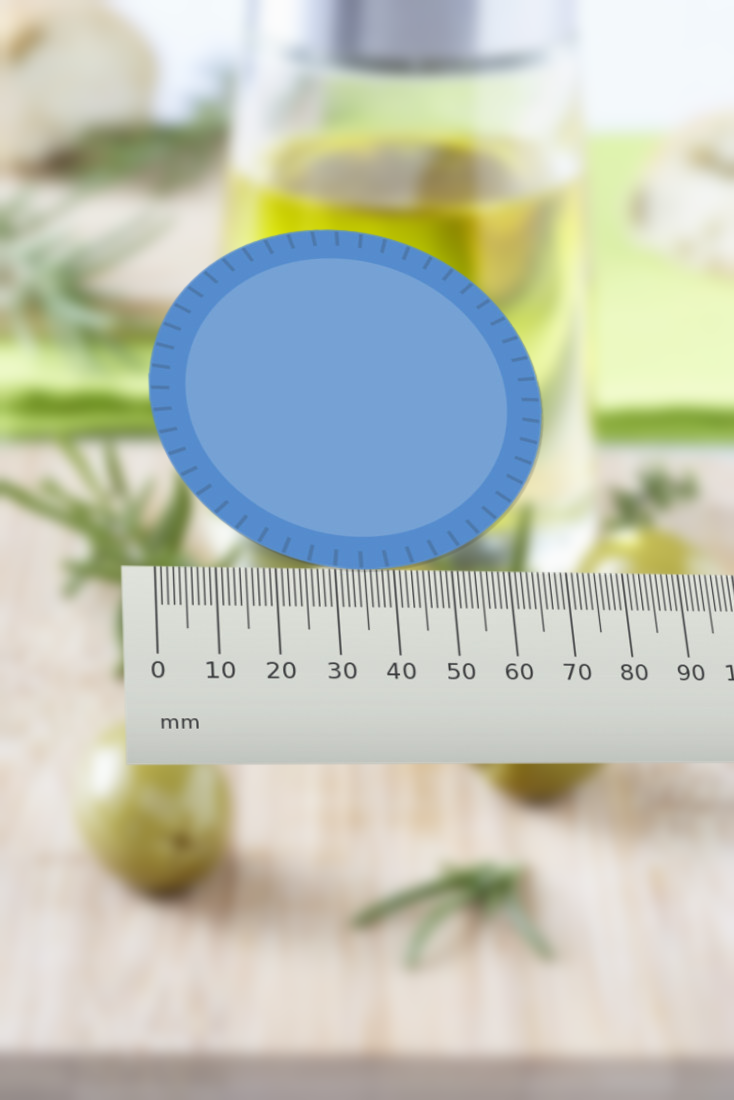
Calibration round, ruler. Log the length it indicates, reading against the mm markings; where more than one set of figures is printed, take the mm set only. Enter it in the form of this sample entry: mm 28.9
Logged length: mm 69
